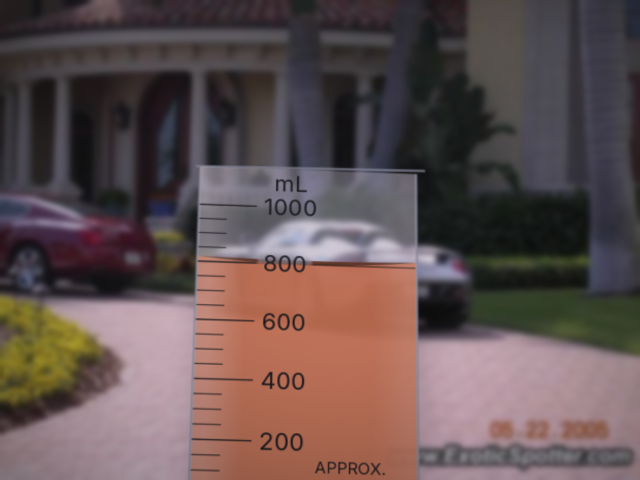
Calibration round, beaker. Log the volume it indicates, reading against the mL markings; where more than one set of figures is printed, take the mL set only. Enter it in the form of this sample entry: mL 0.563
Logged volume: mL 800
